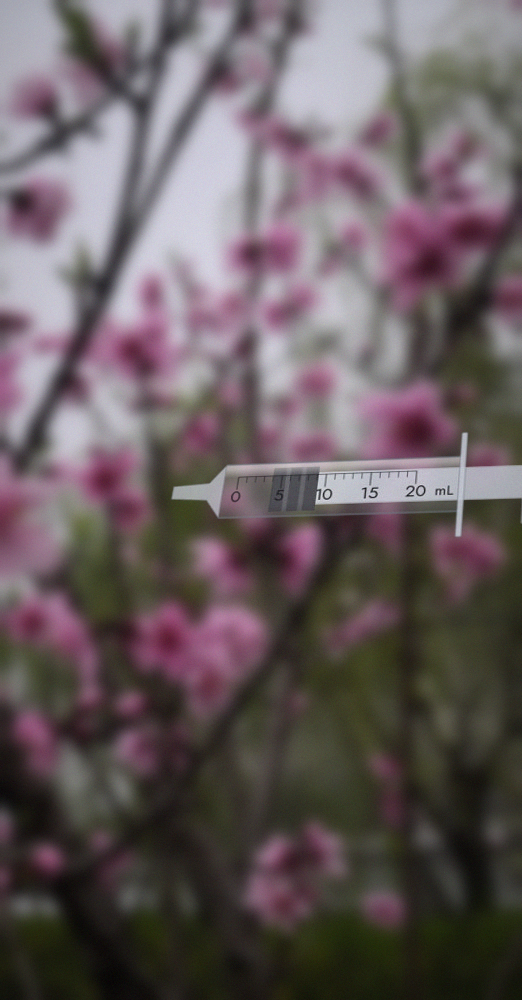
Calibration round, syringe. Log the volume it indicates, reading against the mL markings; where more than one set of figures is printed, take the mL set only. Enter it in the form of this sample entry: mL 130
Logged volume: mL 4
